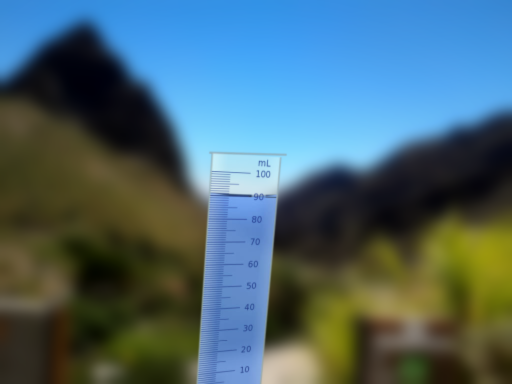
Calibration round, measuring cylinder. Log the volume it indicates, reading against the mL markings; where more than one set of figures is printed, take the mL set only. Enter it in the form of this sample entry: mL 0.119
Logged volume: mL 90
